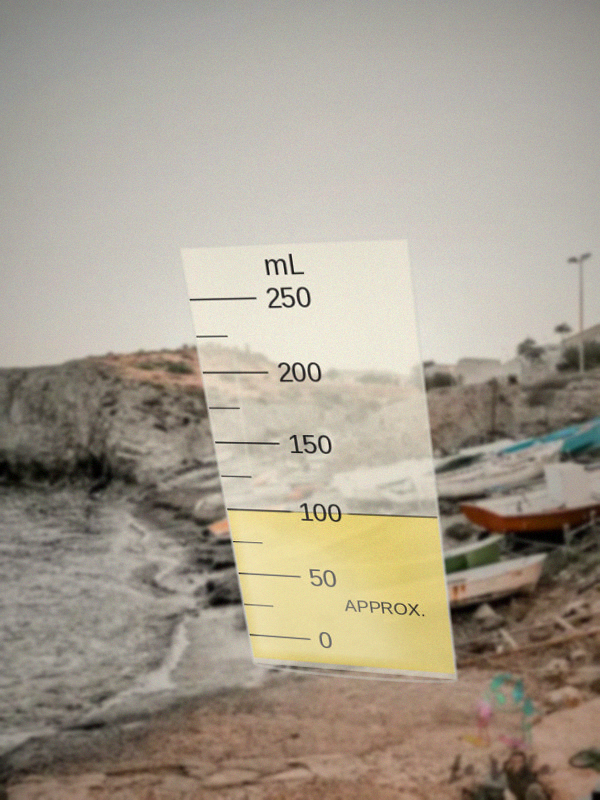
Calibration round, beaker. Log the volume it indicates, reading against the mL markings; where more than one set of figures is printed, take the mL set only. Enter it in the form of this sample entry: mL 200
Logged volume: mL 100
